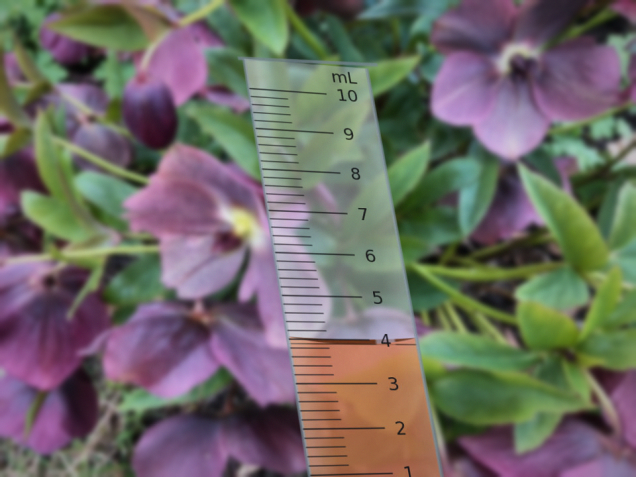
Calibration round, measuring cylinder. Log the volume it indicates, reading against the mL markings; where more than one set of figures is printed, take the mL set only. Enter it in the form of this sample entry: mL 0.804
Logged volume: mL 3.9
